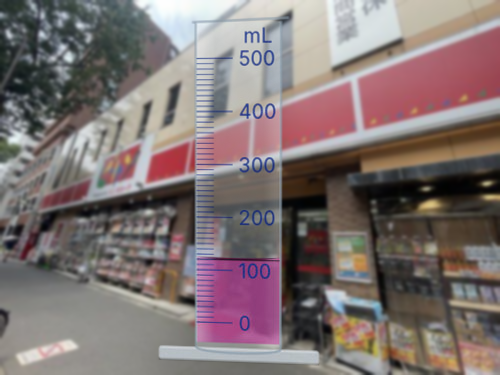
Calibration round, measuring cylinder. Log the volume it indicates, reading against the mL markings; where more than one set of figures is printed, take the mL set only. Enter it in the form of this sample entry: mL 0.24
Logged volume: mL 120
